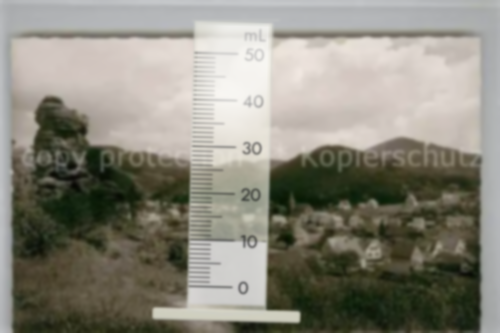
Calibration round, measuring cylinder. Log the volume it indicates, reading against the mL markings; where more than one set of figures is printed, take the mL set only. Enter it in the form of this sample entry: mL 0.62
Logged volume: mL 10
